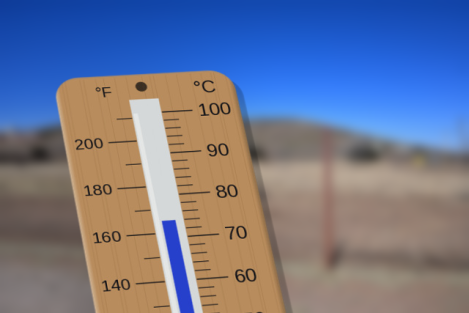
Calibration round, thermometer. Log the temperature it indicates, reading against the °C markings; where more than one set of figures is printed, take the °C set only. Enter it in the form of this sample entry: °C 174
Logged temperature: °C 74
